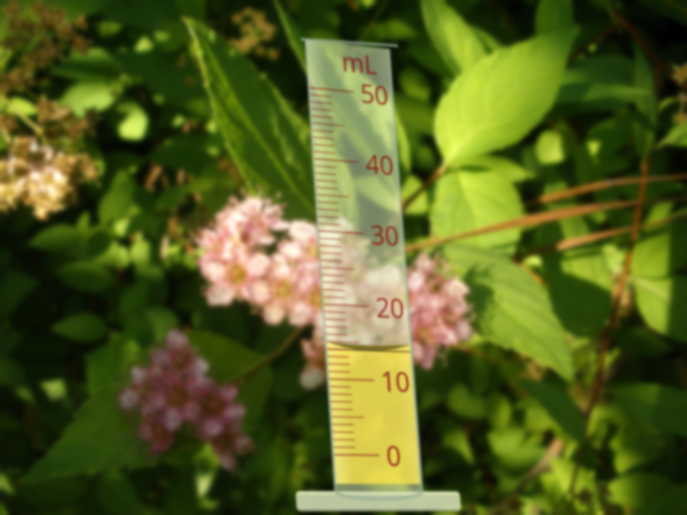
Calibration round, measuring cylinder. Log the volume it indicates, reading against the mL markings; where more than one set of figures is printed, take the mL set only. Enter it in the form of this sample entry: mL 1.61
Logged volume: mL 14
